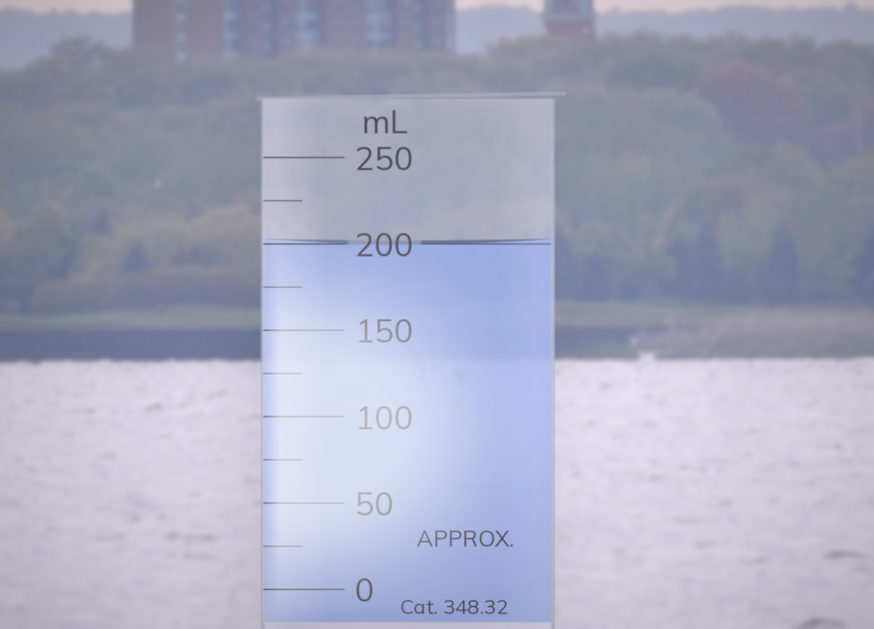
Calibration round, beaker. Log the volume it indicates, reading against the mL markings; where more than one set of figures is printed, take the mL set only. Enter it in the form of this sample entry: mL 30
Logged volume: mL 200
